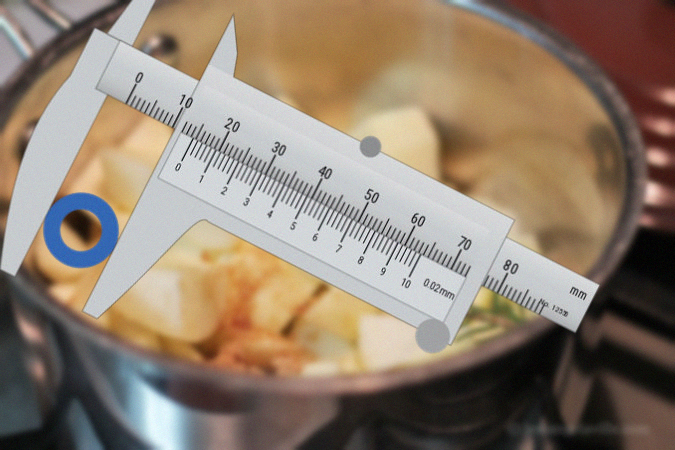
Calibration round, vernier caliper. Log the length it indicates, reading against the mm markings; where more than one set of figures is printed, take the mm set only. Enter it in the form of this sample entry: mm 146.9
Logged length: mm 14.5
